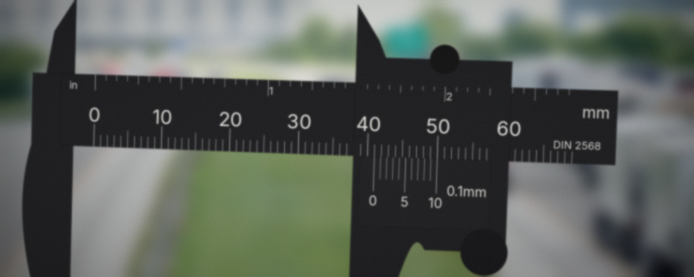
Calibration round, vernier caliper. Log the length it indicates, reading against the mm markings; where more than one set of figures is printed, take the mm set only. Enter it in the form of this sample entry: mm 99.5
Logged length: mm 41.0
